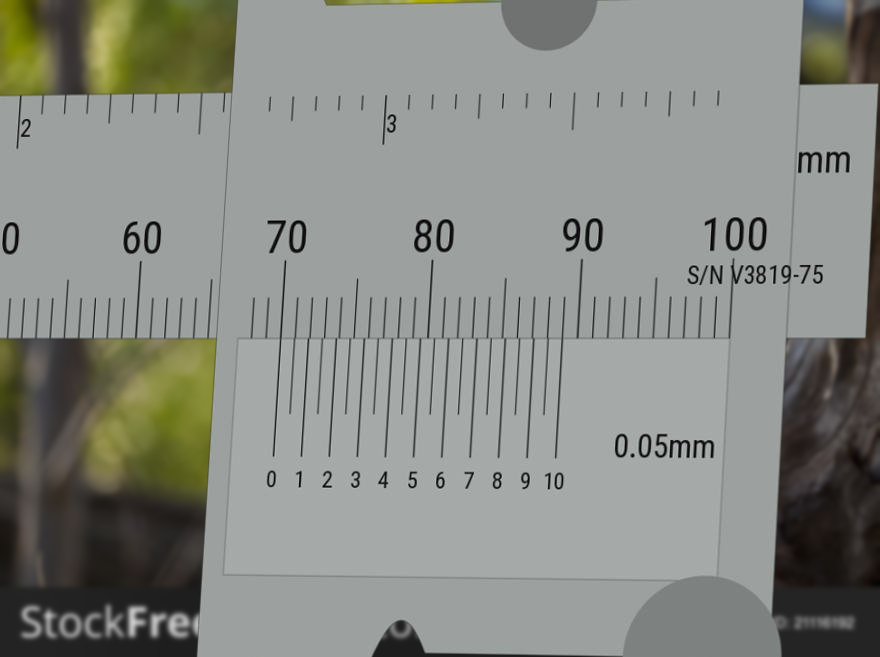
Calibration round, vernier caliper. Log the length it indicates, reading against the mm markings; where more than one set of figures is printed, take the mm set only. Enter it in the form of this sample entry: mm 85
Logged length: mm 70.0
